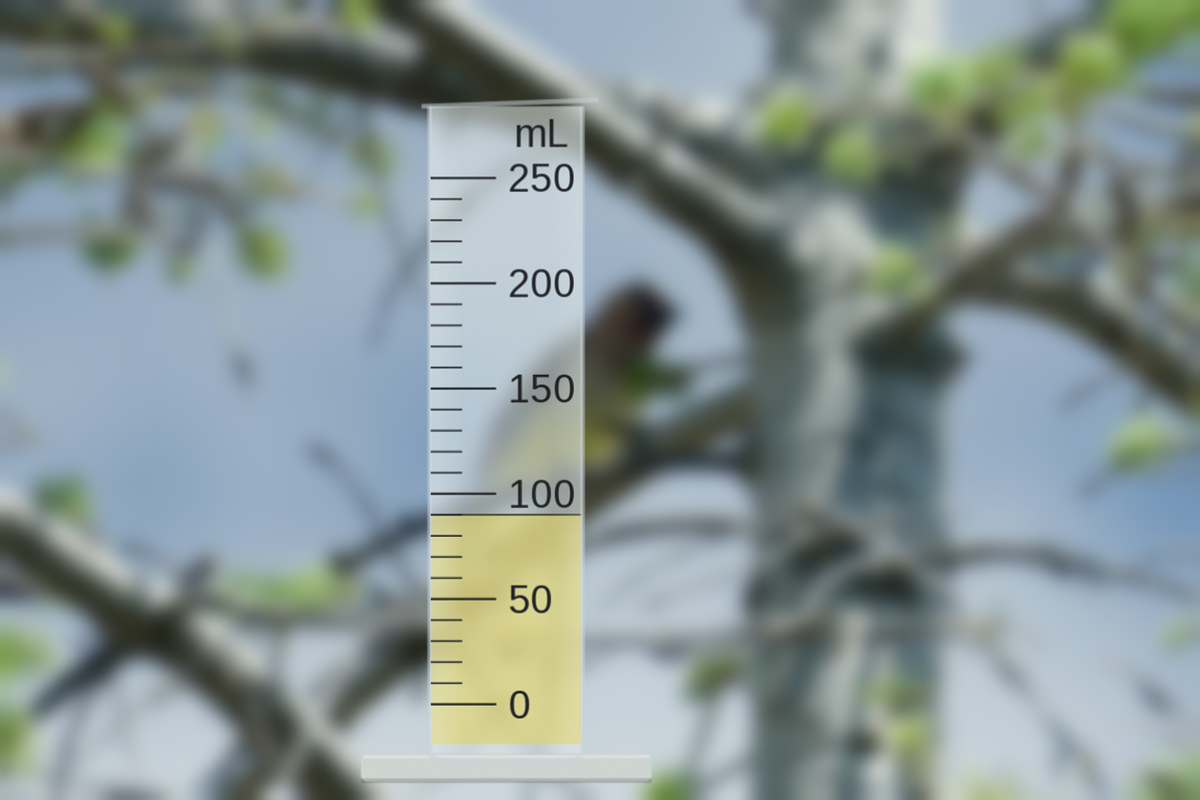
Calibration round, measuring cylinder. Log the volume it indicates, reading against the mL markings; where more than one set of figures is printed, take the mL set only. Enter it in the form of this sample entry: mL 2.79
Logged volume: mL 90
